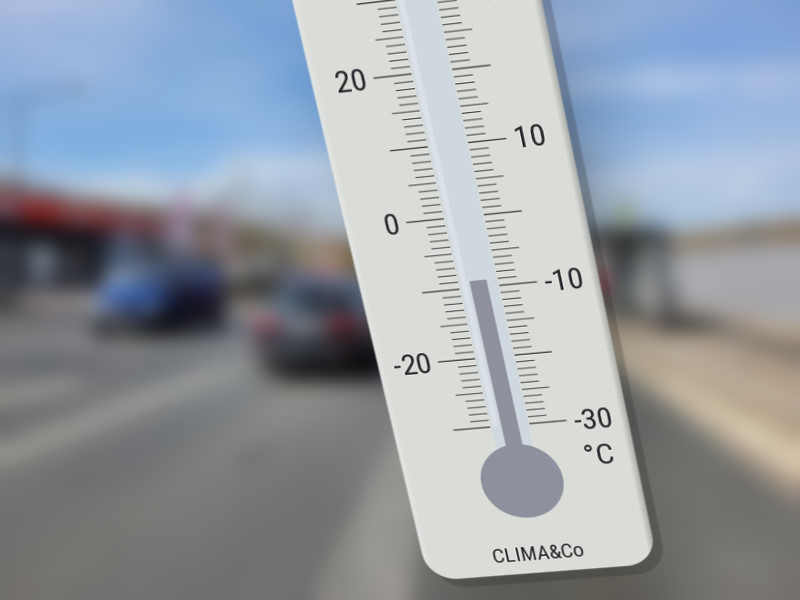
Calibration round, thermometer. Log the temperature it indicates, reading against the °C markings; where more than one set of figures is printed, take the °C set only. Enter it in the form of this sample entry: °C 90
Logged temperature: °C -9
